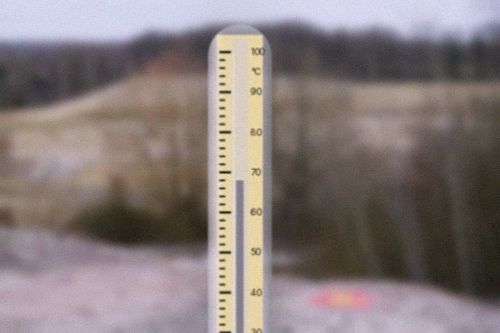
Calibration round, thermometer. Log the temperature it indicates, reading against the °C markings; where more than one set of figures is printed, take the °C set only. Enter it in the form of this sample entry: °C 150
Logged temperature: °C 68
